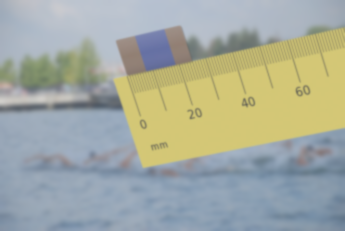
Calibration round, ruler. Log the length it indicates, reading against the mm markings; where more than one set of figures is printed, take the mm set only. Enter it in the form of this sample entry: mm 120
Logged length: mm 25
